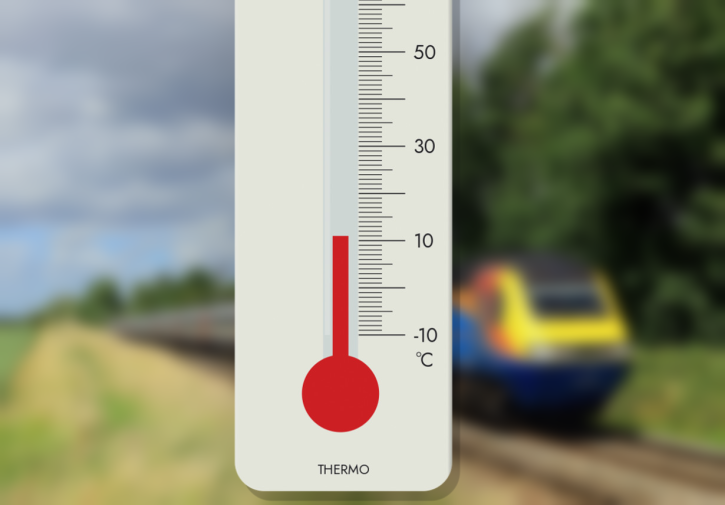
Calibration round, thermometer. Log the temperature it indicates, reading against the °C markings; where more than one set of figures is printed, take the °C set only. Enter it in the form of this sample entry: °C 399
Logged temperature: °C 11
